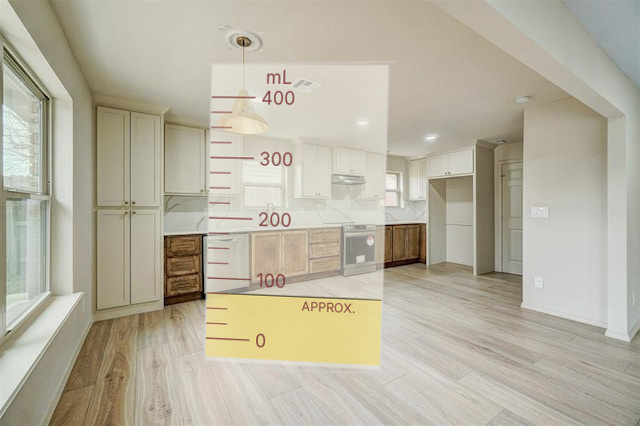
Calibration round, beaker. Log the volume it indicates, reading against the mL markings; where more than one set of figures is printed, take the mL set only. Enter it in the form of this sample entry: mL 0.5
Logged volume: mL 75
